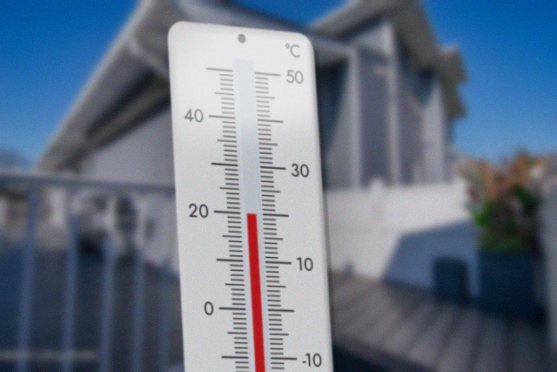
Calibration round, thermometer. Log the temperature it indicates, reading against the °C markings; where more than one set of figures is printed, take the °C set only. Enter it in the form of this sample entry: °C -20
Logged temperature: °C 20
